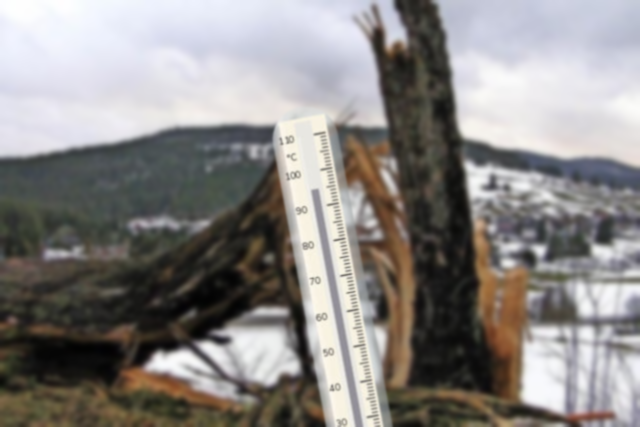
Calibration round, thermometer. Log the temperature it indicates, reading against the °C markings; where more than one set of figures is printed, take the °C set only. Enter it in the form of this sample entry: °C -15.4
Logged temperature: °C 95
